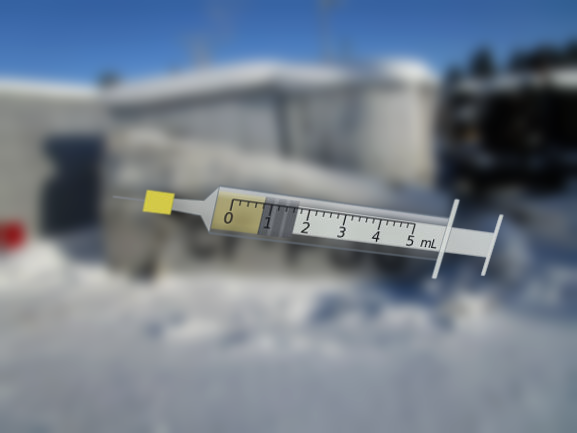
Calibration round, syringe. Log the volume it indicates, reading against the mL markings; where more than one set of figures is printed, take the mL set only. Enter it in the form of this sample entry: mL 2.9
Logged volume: mL 0.8
